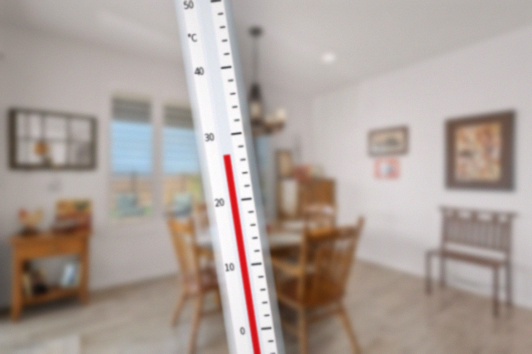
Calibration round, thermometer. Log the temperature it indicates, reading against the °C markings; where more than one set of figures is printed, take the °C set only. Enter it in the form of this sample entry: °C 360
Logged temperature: °C 27
